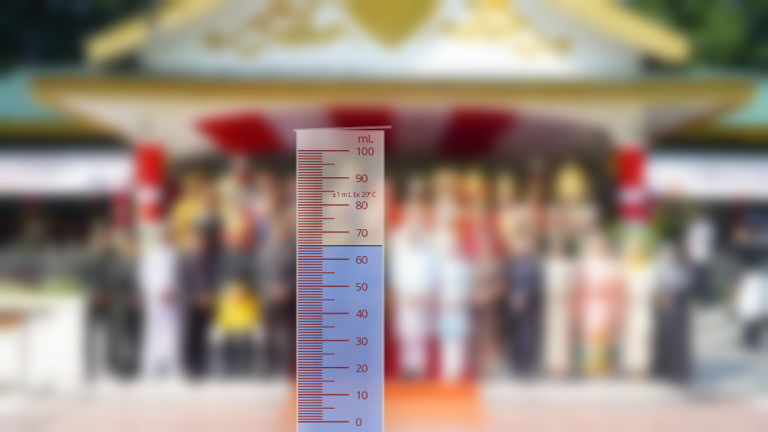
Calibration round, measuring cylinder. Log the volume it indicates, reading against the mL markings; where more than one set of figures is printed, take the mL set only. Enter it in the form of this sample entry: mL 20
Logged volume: mL 65
